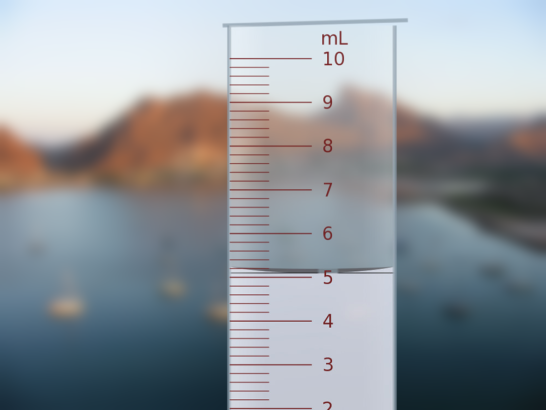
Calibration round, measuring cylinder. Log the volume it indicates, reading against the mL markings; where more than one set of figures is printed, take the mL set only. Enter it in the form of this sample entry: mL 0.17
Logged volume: mL 5.1
